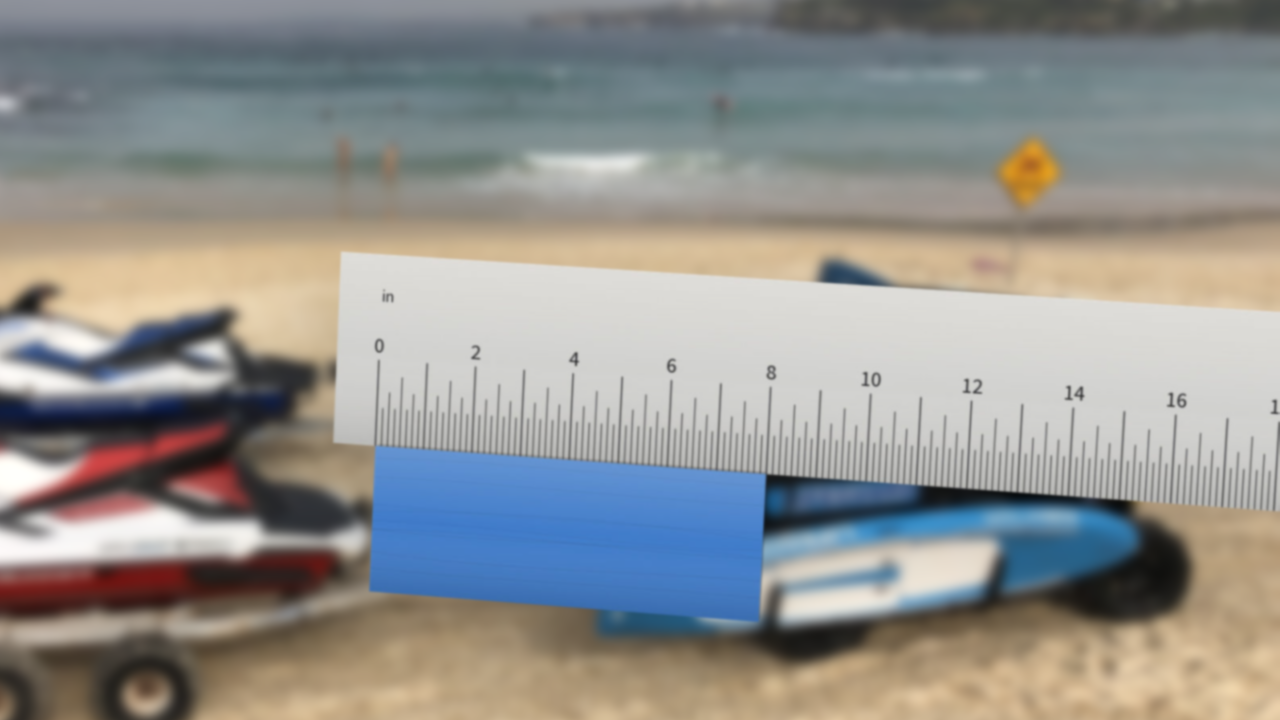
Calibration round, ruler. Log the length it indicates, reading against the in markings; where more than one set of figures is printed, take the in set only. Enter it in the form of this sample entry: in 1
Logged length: in 8
